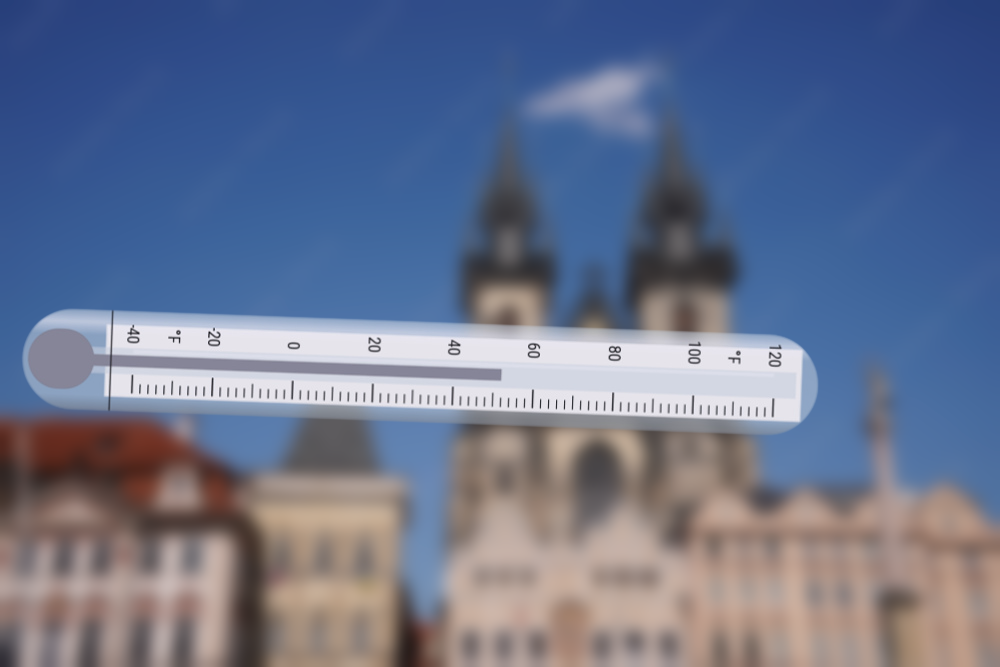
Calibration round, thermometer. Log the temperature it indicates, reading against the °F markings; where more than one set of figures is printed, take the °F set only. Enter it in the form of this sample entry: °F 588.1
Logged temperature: °F 52
